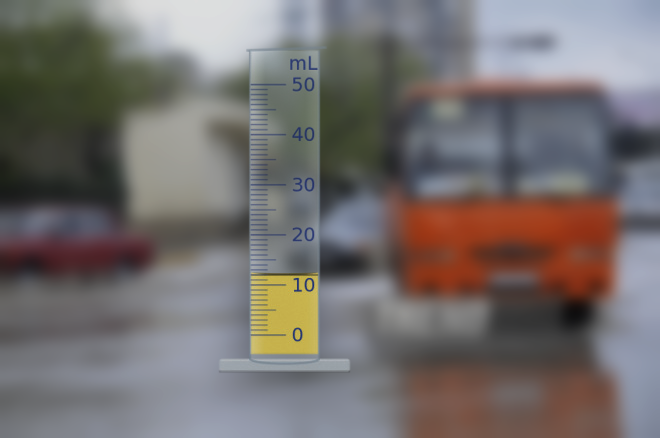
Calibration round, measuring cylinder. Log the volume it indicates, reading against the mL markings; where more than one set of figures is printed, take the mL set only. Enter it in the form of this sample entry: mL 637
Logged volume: mL 12
